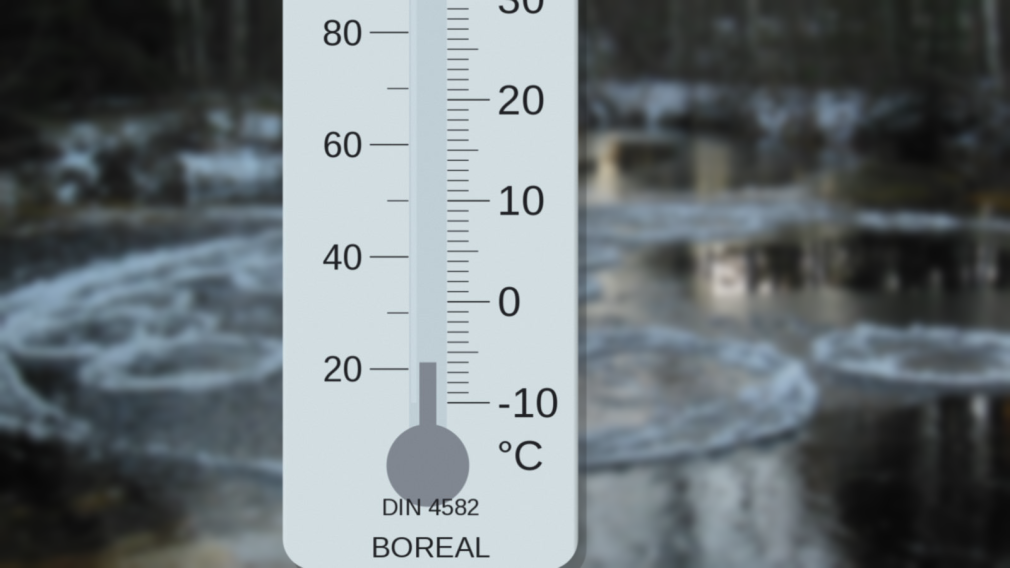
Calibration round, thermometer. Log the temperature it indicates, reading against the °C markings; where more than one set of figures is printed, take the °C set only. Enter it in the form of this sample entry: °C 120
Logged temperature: °C -6
